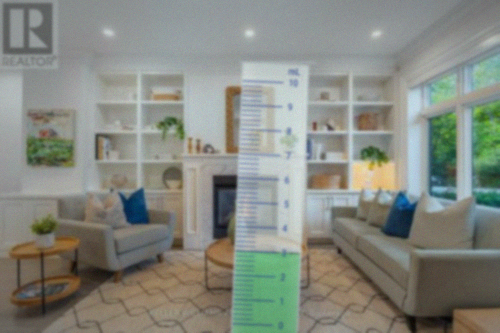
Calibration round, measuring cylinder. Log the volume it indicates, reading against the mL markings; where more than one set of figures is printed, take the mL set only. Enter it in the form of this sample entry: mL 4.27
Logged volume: mL 3
